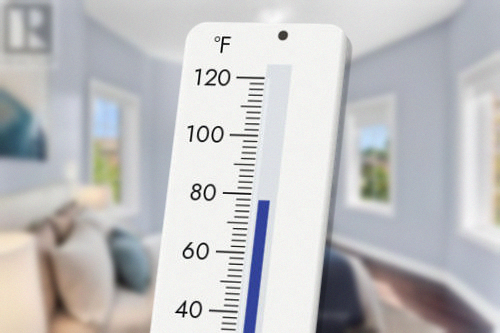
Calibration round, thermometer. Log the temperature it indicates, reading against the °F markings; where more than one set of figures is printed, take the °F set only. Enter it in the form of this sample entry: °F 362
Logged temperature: °F 78
